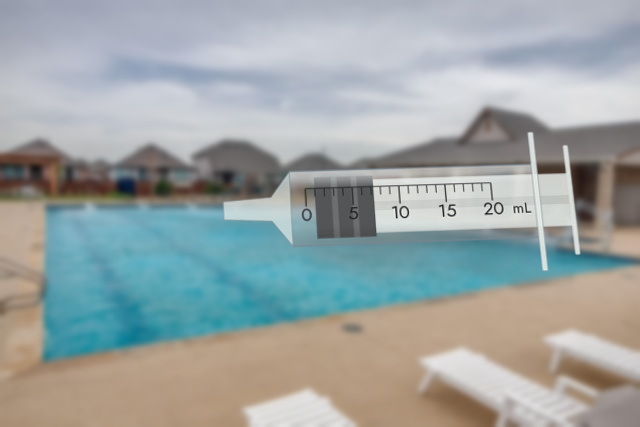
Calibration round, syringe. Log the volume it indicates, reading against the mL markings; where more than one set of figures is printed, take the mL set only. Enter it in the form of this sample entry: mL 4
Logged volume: mL 1
